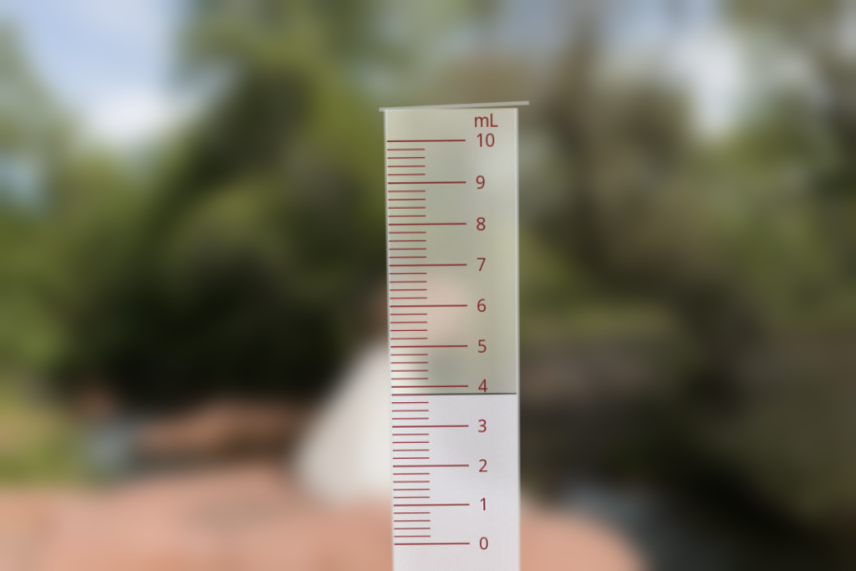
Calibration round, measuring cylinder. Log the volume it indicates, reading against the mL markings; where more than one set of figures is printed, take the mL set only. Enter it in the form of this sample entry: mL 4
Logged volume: mL 3.8
